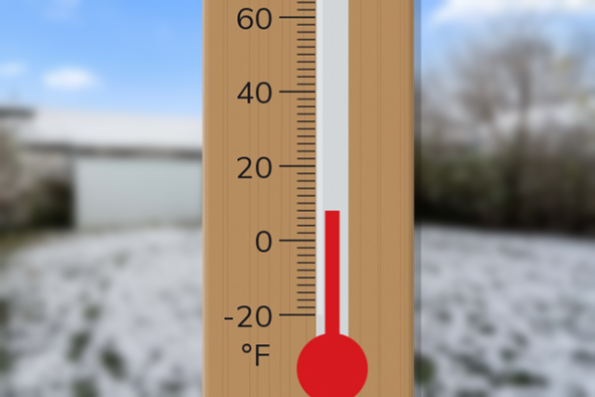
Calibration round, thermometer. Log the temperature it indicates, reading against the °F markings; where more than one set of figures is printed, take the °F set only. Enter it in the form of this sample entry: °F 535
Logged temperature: °F 8
